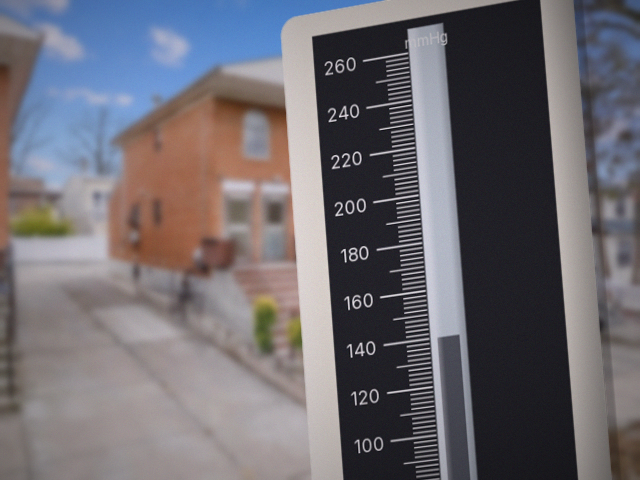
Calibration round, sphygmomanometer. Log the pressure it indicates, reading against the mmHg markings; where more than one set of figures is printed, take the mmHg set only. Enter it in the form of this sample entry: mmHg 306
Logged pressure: mmHg 140
